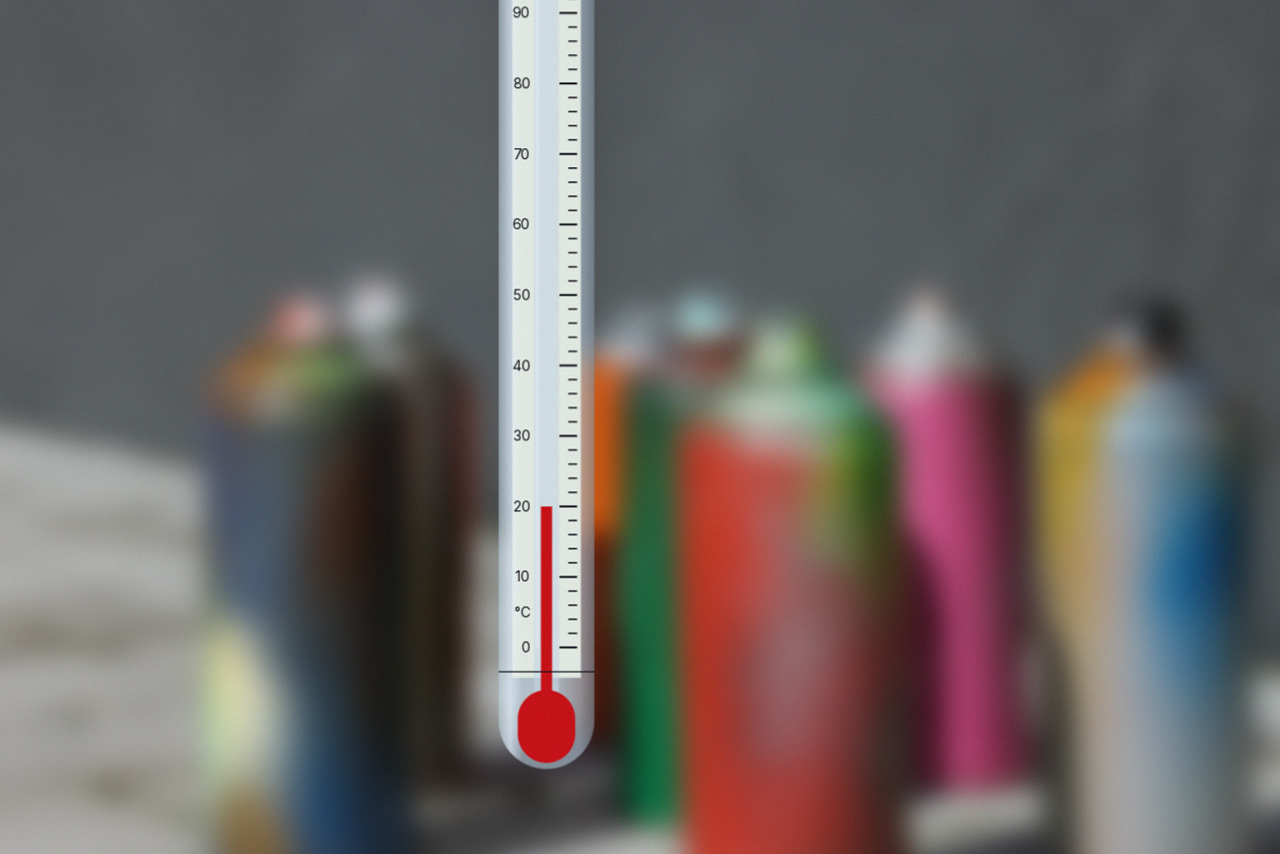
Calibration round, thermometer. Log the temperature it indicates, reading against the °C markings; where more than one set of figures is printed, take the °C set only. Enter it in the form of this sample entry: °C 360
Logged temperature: °C 20
